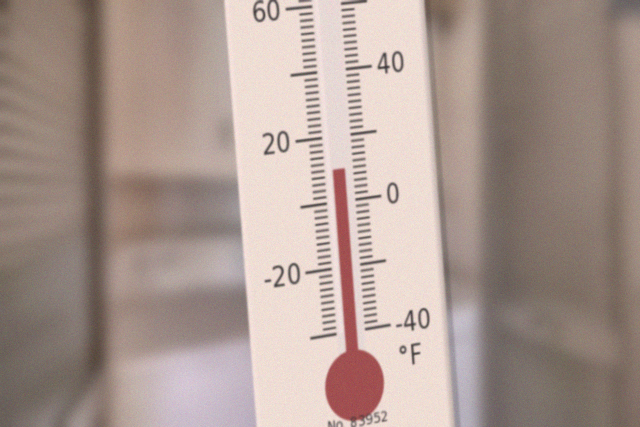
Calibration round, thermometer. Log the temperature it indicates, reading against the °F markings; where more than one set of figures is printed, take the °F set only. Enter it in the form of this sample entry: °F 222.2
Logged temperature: °F 10
